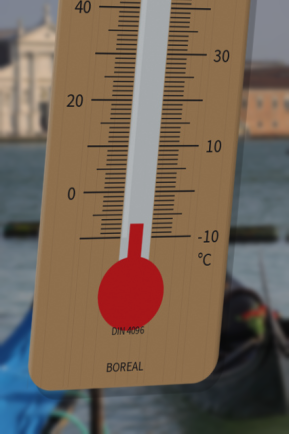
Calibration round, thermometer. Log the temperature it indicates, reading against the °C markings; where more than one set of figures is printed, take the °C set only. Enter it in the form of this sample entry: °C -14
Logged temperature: °C -7
